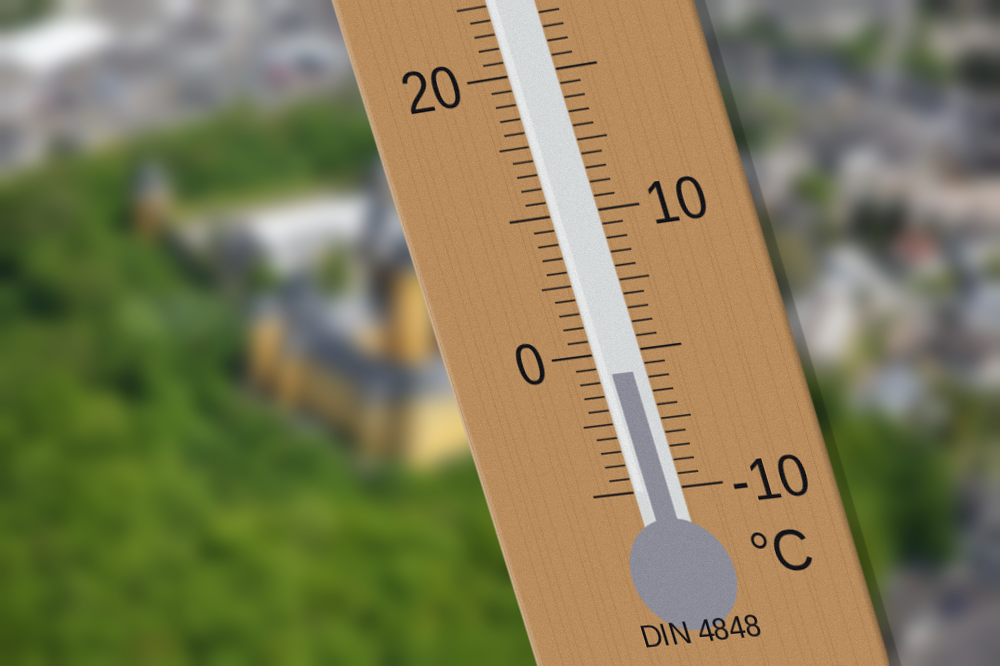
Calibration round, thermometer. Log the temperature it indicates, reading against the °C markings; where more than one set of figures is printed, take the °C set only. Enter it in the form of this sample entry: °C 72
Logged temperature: °C -1.5
